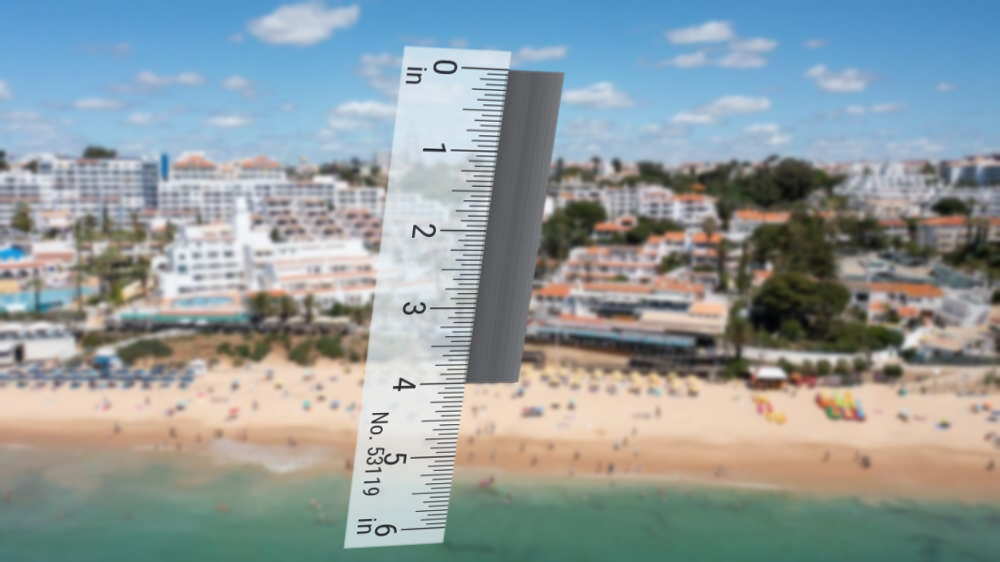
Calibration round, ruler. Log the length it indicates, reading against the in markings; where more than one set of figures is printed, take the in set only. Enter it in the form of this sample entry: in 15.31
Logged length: in 4
